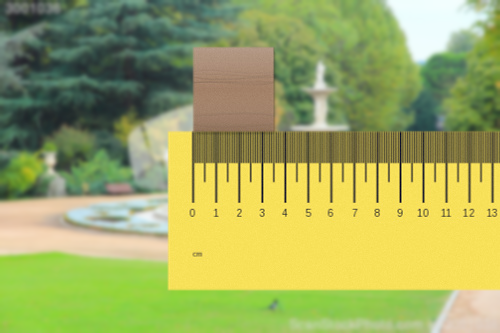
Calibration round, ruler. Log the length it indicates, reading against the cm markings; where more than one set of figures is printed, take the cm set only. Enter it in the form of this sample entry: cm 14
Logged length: cm 3.5
